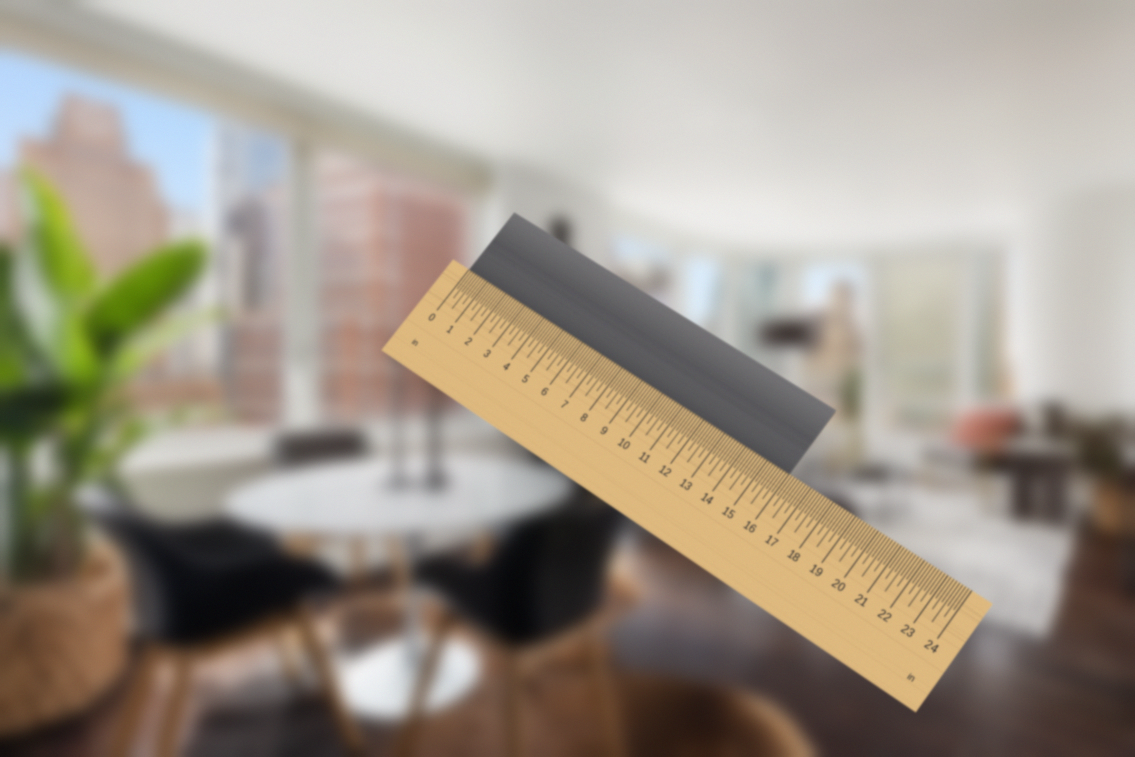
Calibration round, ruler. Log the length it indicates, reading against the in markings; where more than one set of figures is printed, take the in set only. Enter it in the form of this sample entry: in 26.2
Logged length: in 16
